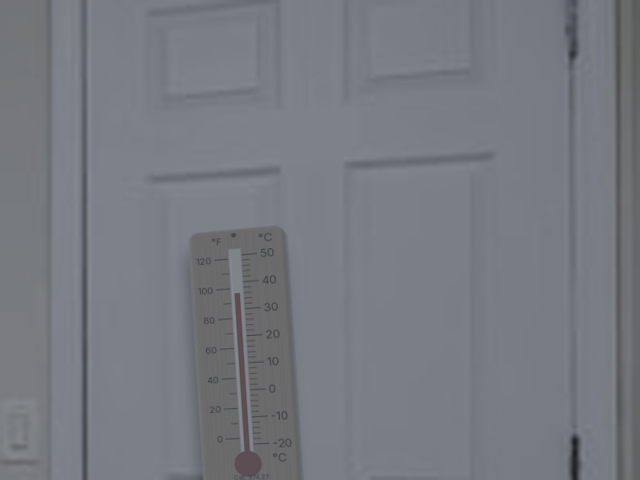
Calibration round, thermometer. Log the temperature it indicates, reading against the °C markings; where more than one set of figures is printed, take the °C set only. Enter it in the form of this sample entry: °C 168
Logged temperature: °C 36
